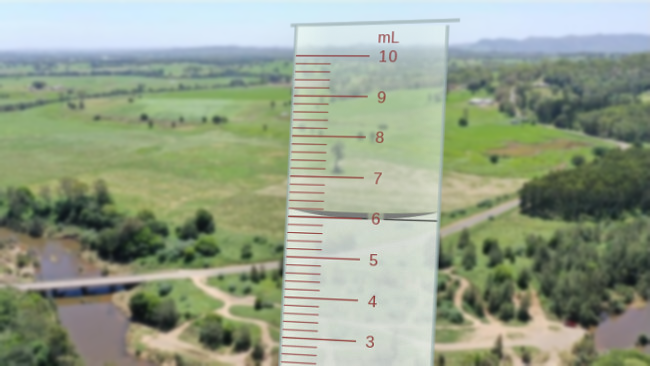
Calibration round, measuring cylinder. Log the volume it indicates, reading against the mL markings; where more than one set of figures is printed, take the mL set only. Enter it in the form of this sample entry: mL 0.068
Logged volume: mL 6
